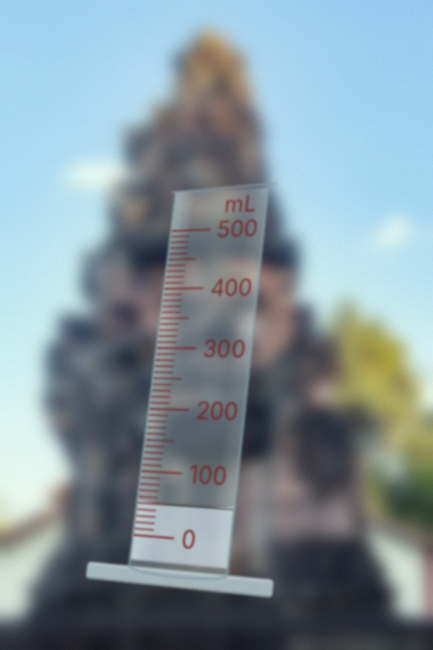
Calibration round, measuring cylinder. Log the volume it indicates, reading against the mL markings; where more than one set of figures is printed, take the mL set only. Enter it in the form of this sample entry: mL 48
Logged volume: mL 50
